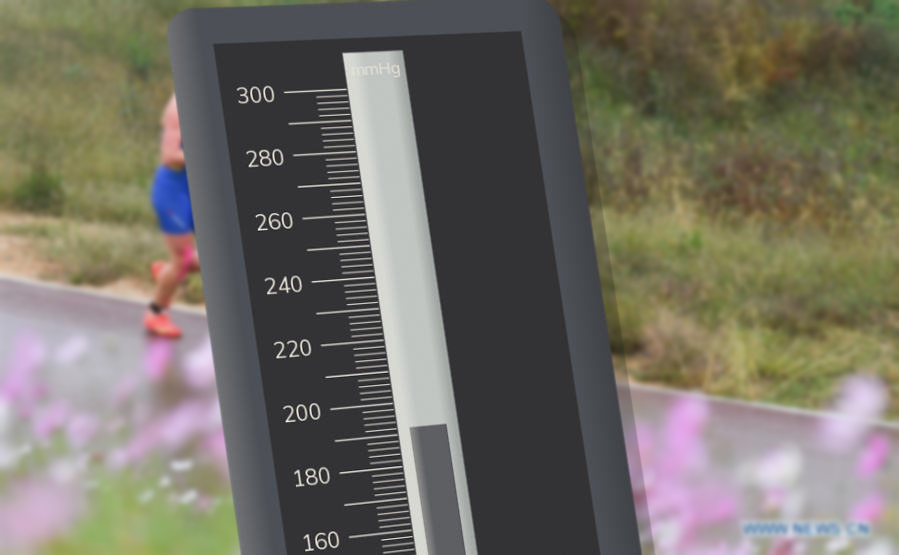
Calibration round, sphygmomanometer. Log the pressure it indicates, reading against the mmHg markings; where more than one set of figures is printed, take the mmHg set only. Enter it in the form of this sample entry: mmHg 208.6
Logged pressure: mmHg 192
